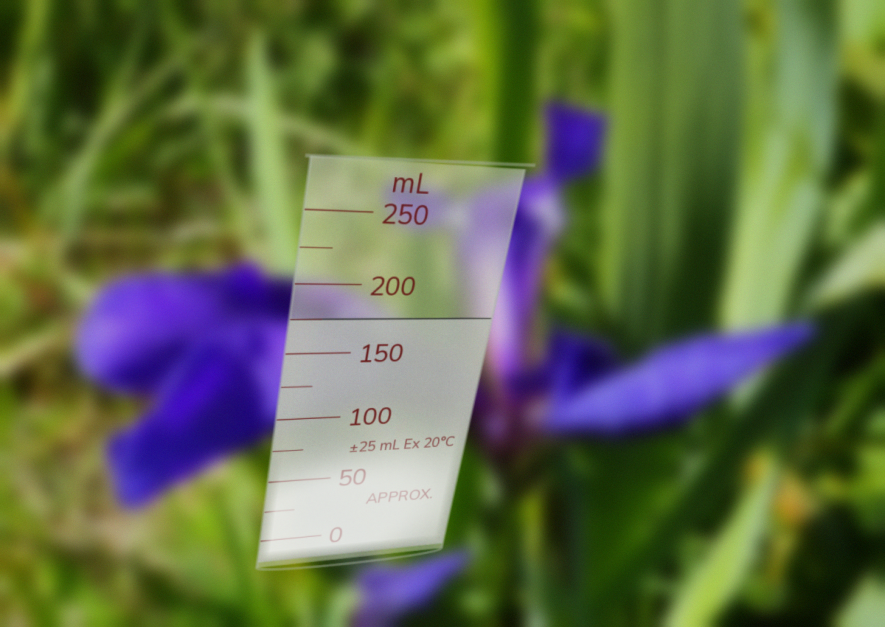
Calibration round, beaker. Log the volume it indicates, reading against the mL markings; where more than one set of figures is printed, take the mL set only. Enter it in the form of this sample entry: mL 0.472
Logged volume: mL 175
